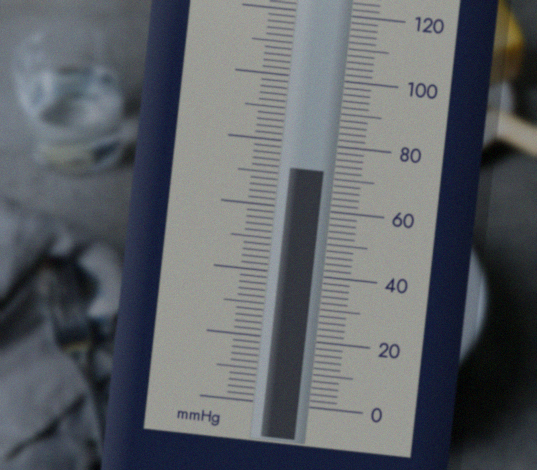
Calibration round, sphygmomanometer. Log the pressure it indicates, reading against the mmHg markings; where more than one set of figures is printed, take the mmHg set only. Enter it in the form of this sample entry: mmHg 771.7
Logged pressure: mmHg 72
